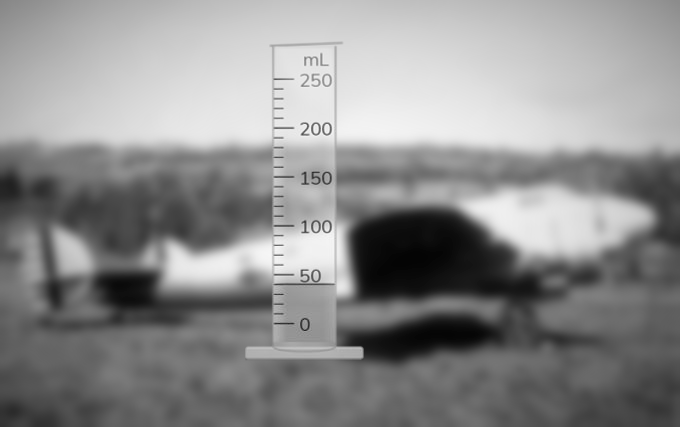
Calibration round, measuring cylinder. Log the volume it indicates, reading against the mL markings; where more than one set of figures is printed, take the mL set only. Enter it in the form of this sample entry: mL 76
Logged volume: mL 40
